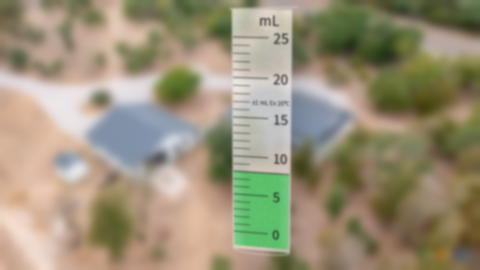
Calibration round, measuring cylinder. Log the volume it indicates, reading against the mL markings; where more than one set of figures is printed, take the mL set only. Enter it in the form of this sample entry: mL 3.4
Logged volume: mL 8
